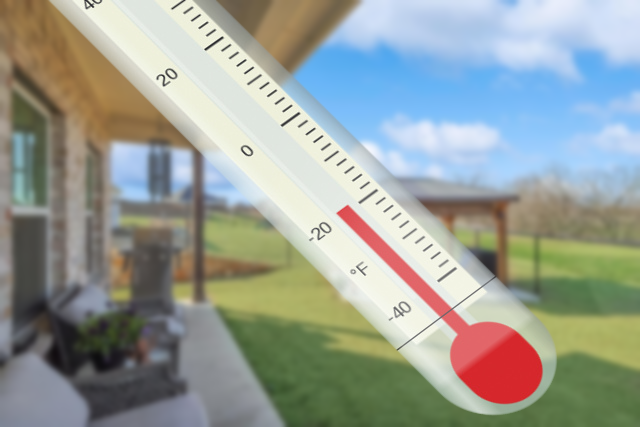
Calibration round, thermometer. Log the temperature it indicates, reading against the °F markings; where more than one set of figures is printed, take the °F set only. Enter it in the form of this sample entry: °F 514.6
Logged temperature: °F -19
